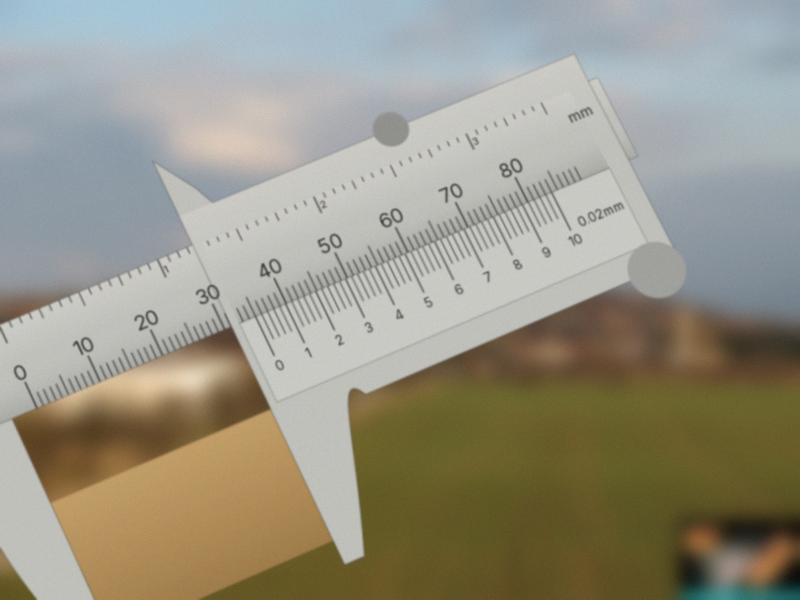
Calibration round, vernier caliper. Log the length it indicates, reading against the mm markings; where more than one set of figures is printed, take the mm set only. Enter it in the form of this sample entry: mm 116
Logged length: mm 35.0
